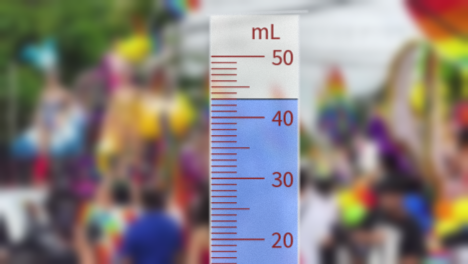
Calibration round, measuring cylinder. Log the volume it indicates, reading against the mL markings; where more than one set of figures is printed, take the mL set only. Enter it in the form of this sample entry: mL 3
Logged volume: mL 43
